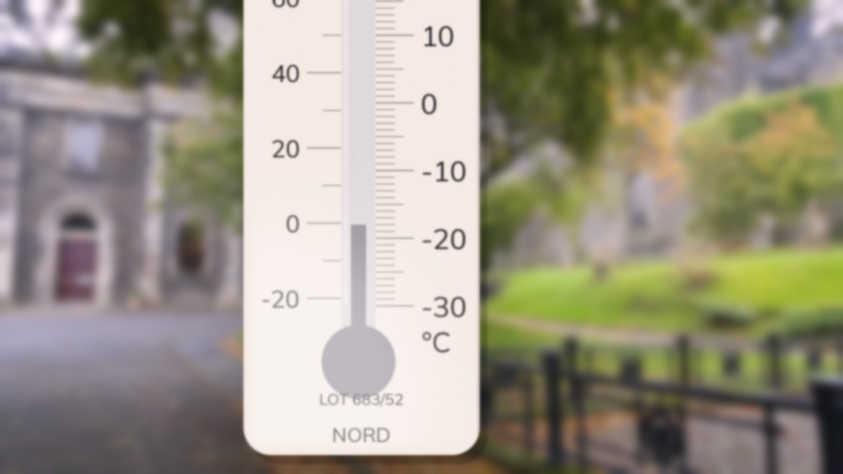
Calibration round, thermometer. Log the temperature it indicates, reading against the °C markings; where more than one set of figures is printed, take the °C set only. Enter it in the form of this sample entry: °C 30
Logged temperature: °C -18
